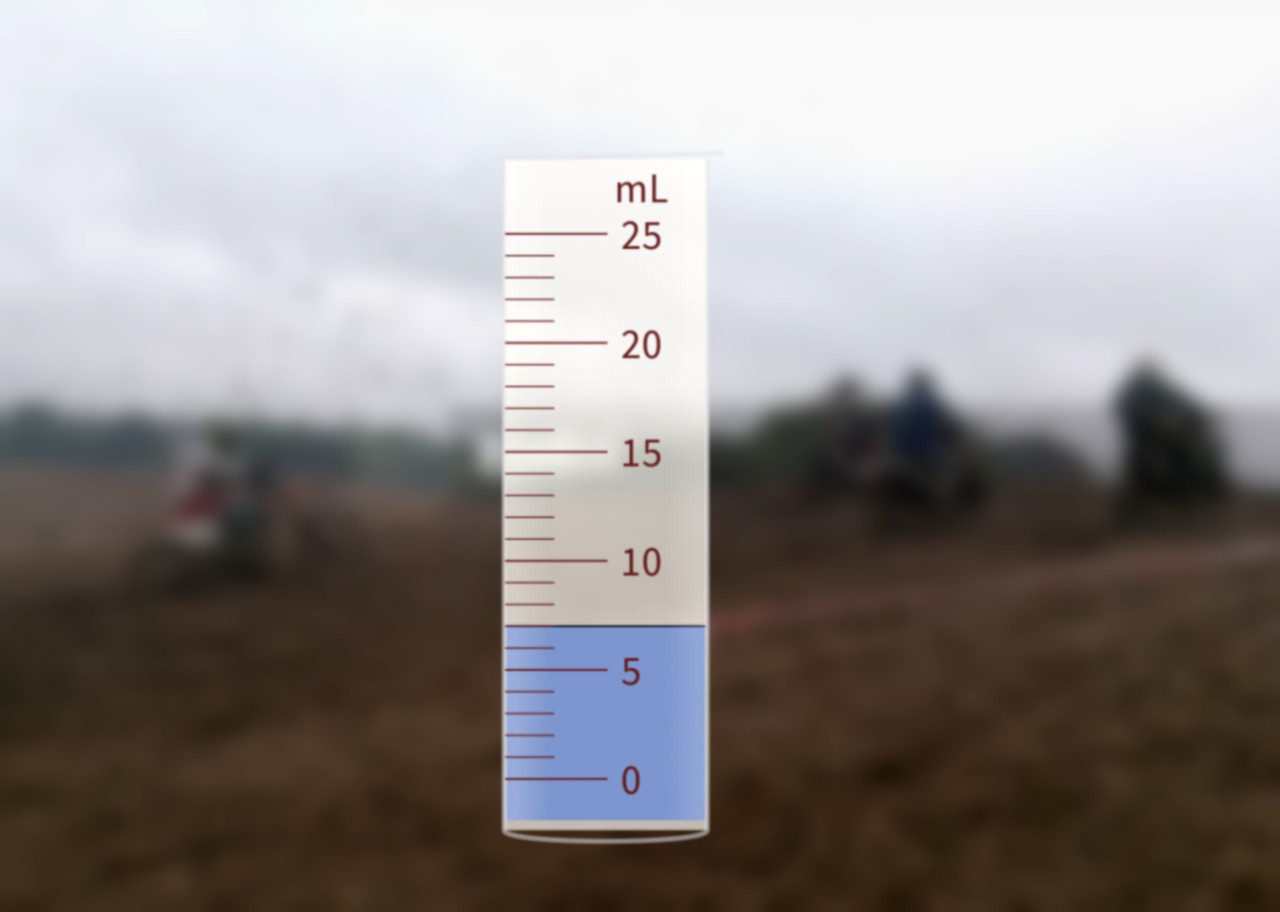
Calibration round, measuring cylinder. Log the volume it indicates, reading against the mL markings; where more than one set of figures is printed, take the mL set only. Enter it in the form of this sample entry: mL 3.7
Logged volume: mL 7
